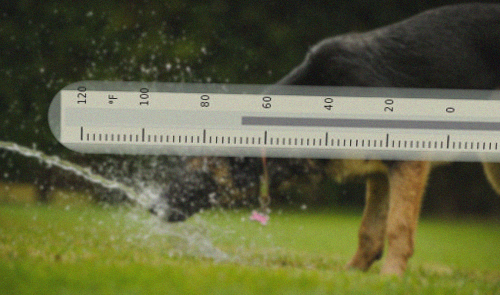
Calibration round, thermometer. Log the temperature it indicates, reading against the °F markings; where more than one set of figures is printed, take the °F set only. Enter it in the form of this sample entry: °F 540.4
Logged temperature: °F 68
